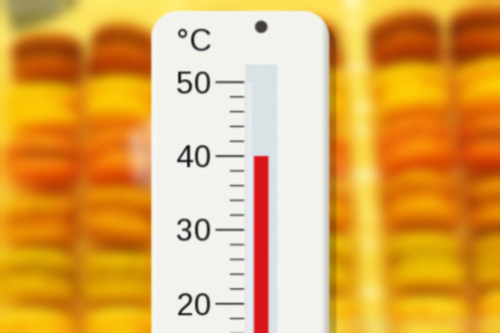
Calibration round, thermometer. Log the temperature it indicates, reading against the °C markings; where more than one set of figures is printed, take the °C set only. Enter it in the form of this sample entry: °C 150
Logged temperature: °C 40
